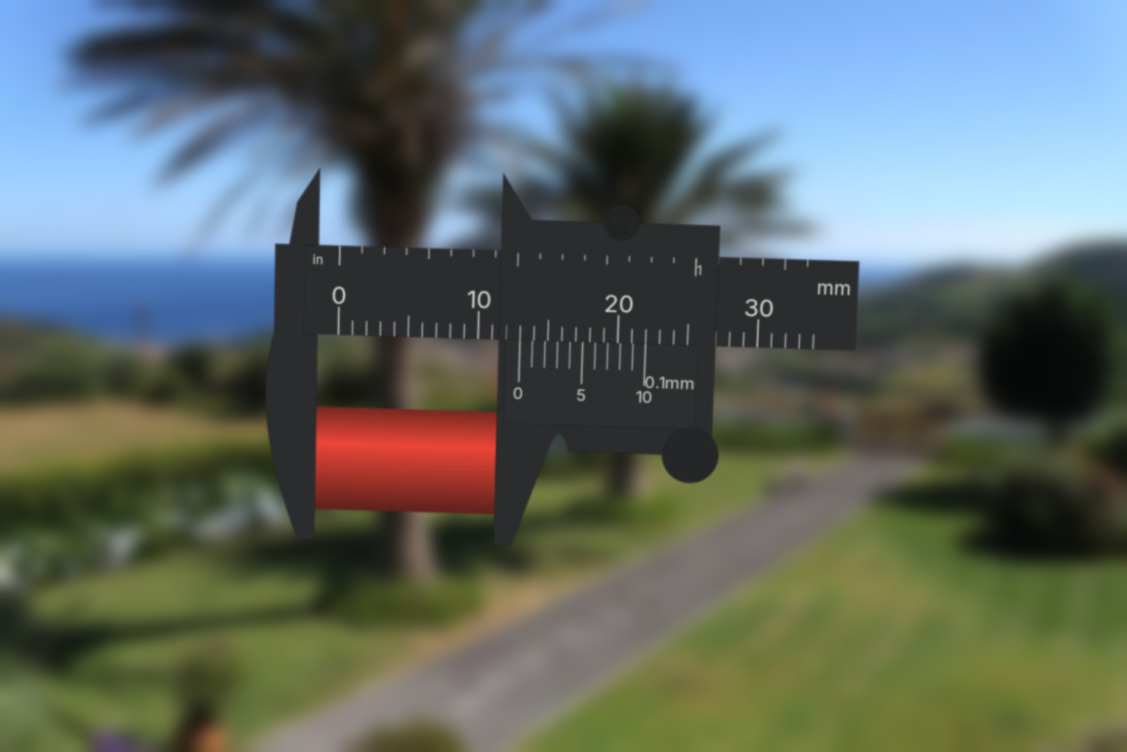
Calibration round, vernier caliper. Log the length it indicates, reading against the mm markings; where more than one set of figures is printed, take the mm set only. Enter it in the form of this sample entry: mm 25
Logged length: mm 13.0
